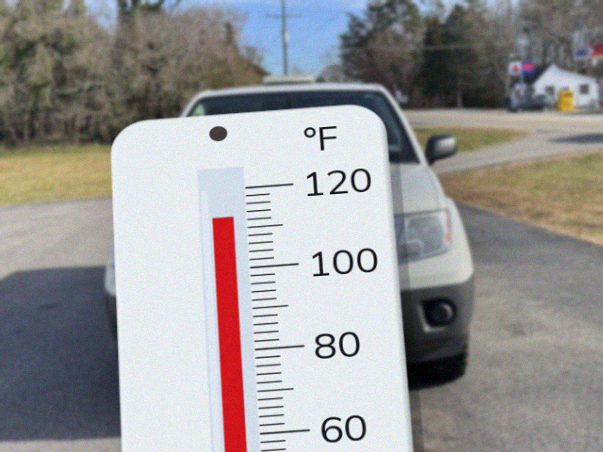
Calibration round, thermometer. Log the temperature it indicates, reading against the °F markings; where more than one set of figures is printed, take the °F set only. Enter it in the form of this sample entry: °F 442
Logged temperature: °F 113
